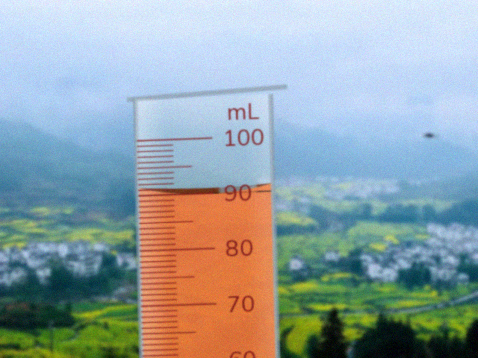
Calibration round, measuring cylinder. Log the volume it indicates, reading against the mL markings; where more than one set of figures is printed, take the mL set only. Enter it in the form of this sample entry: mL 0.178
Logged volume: mL 90
